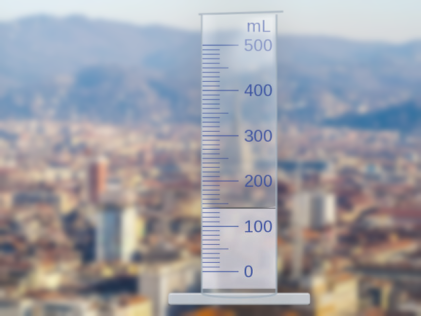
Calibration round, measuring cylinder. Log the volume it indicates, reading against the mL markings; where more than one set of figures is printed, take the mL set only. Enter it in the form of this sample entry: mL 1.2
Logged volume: mL 140
